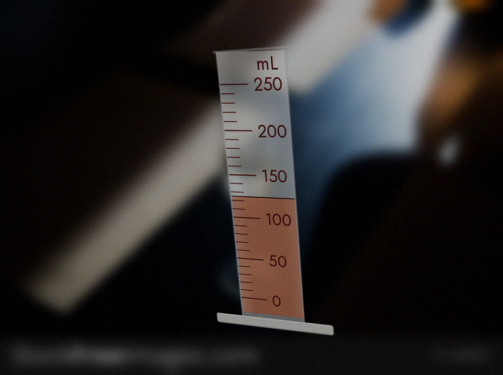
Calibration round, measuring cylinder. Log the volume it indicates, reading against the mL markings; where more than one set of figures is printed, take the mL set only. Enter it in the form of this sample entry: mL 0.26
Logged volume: mL 125
